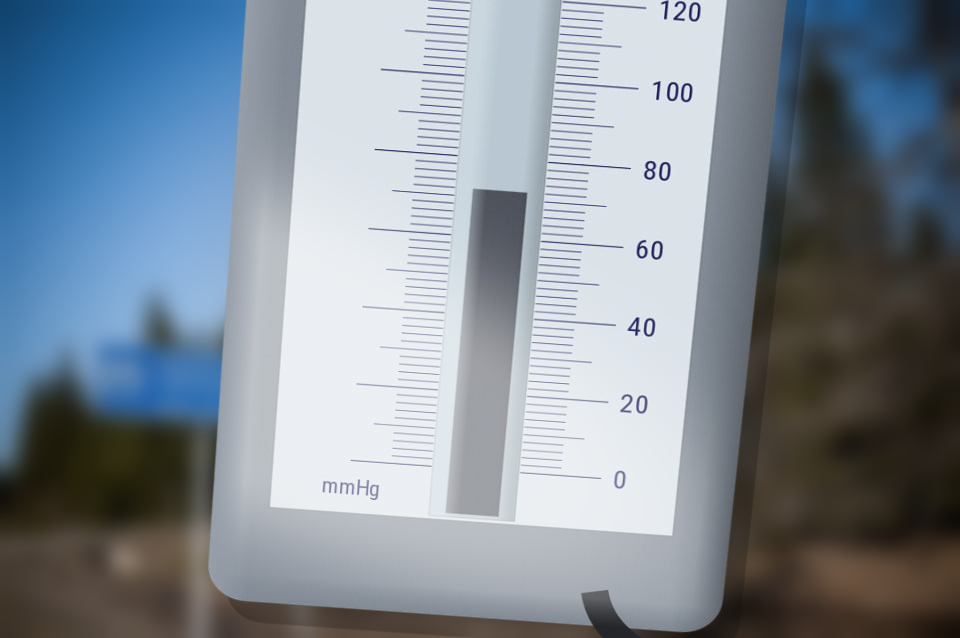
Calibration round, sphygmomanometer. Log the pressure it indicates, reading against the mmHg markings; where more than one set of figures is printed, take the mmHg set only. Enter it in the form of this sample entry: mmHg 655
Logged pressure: mmHg 72
